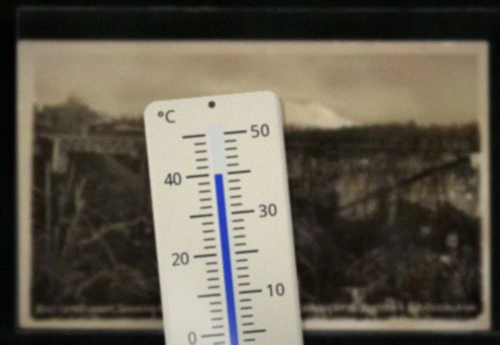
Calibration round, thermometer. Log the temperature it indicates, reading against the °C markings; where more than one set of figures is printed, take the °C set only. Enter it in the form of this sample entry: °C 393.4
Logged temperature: °C 40
